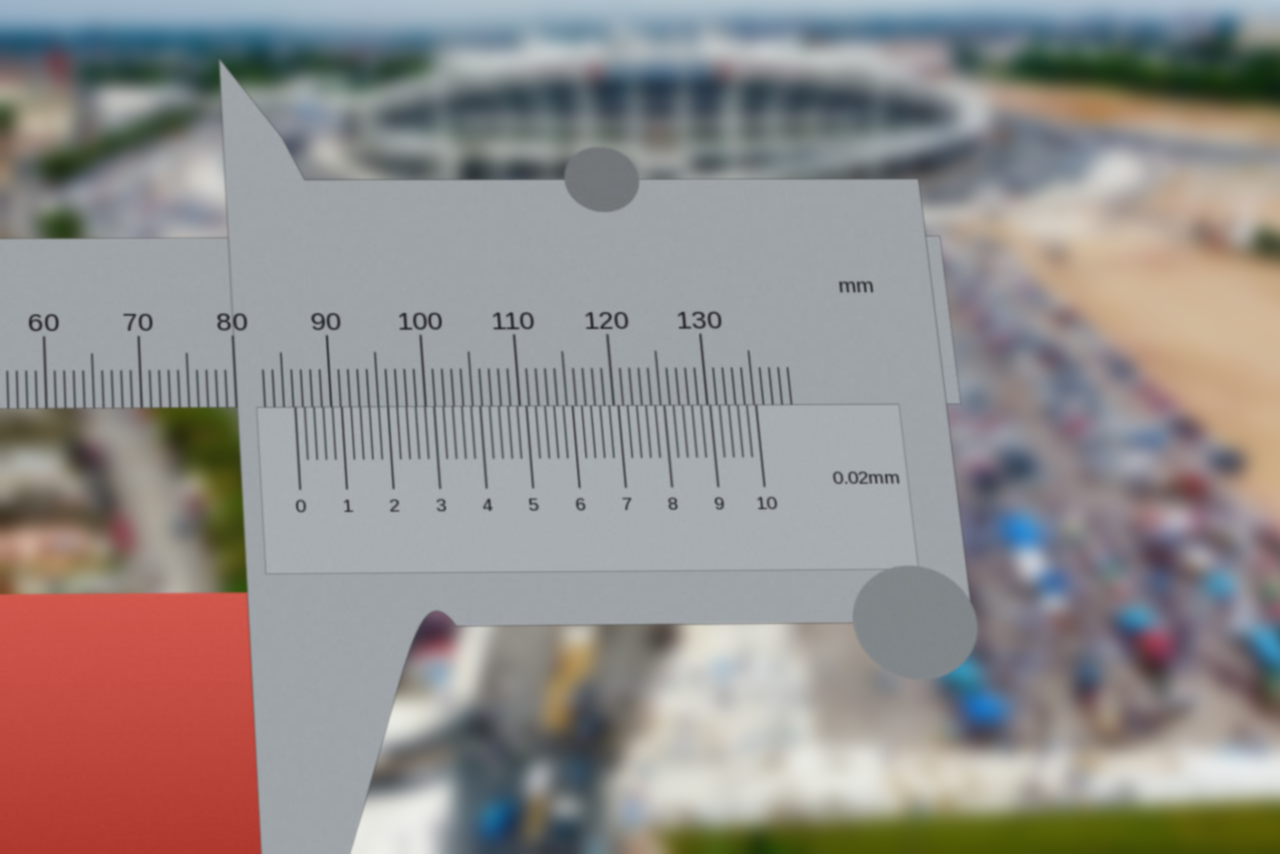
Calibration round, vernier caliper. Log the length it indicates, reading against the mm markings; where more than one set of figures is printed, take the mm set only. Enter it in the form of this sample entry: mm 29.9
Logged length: mm 86.2
